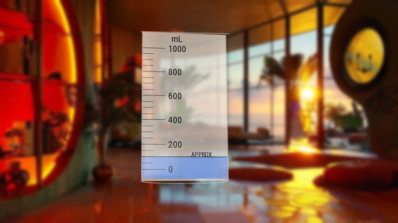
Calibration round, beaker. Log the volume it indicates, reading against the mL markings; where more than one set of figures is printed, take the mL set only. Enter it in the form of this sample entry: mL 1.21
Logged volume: mL 100
